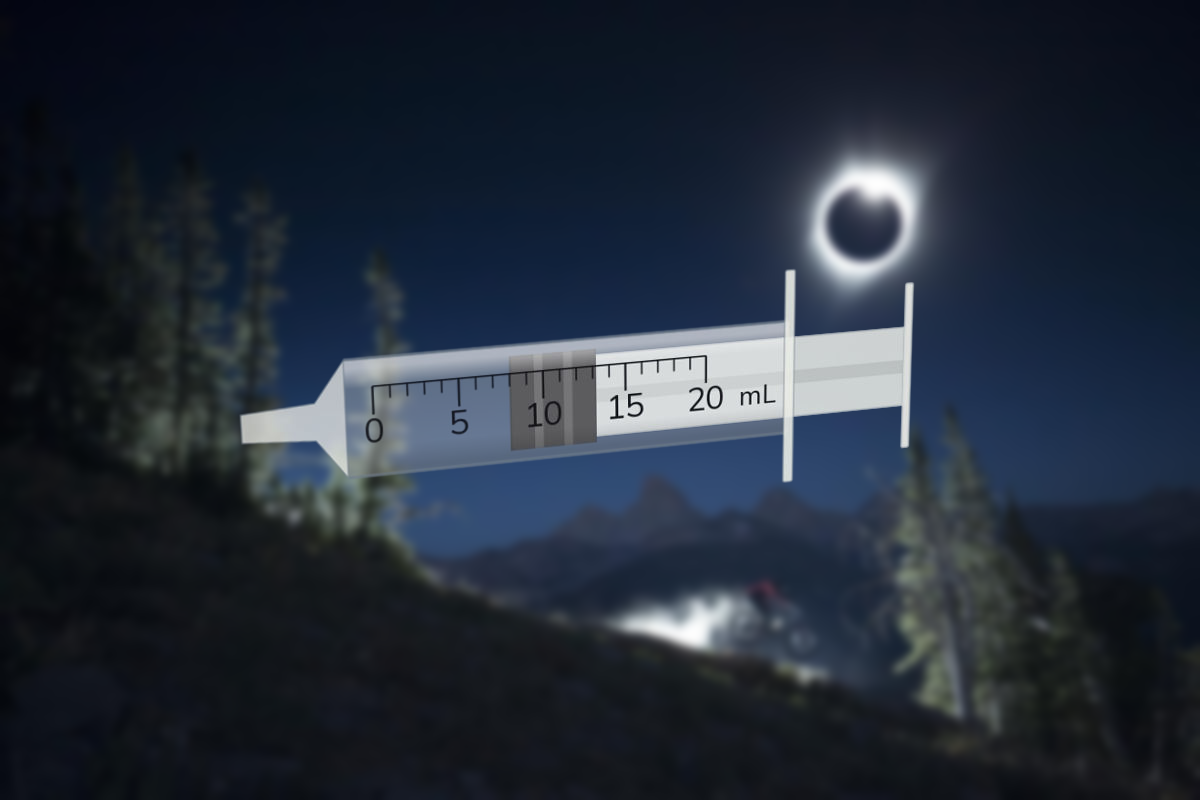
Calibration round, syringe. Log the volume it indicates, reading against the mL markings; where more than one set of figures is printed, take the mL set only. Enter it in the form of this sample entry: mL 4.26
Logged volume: mL 8
